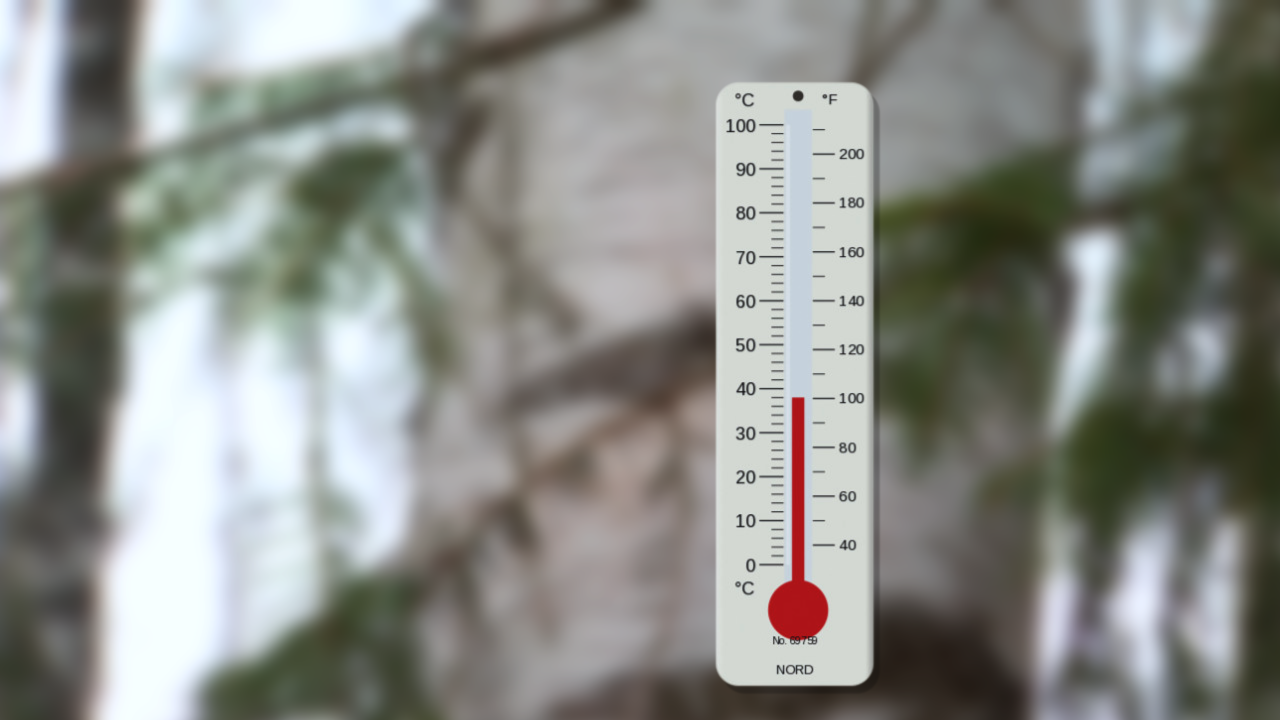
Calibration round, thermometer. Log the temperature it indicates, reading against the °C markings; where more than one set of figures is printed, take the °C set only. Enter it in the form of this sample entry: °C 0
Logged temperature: °C 38
